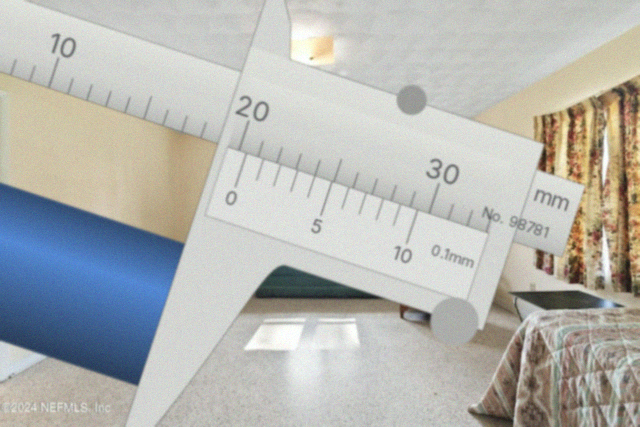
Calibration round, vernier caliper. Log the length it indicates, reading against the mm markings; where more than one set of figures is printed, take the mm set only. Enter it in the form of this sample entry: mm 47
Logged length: mm 20.4
